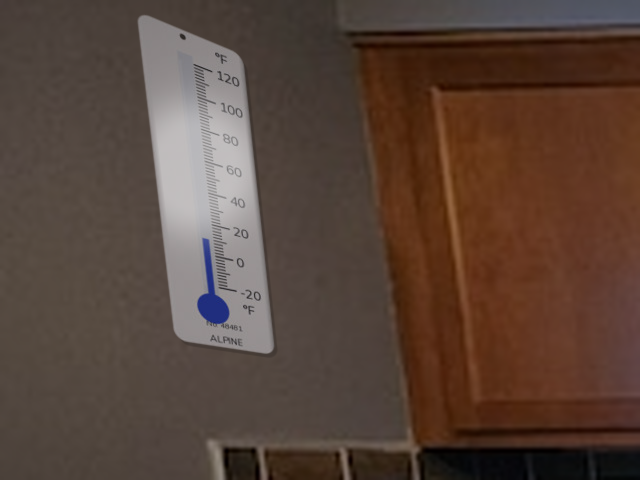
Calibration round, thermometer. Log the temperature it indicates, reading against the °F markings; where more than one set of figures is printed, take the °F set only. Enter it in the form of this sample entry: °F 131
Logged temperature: °F 10
